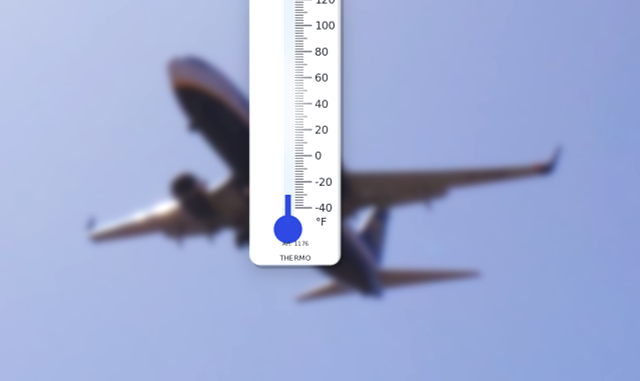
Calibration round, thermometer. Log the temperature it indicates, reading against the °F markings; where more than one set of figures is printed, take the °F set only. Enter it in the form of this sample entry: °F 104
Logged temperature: °F -30
